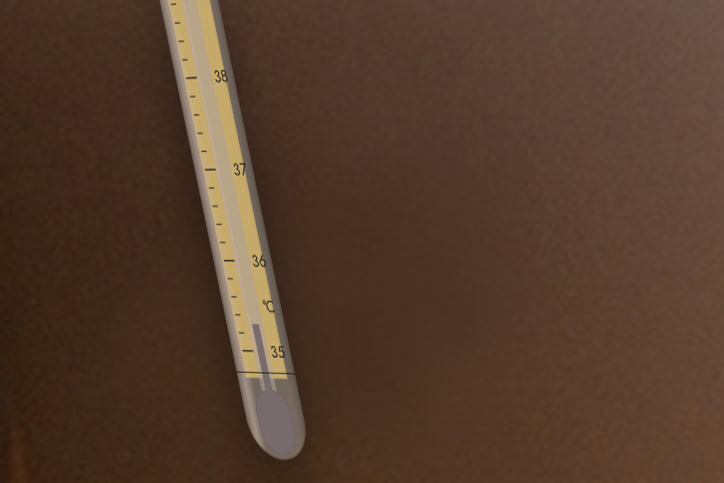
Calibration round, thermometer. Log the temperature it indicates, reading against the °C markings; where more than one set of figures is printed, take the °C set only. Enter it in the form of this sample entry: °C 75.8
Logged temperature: °C 35.3
